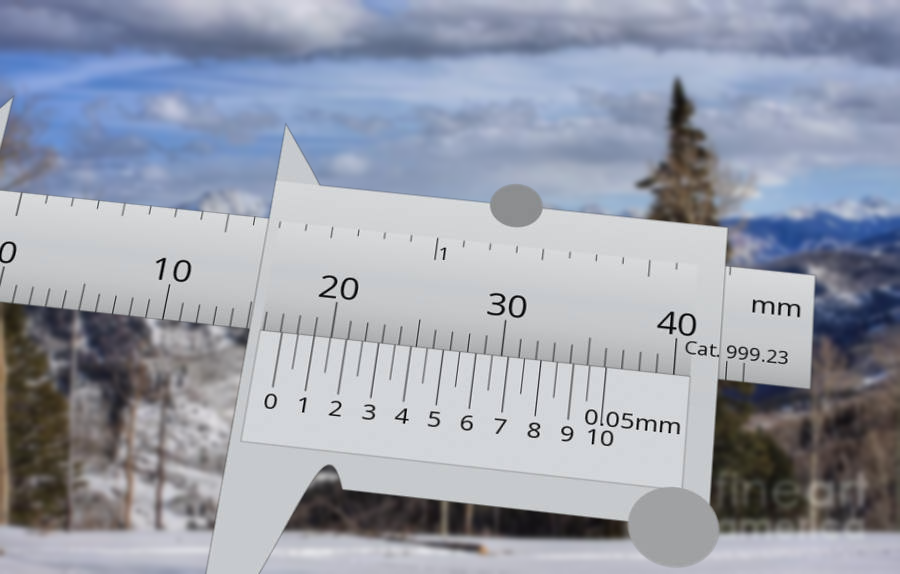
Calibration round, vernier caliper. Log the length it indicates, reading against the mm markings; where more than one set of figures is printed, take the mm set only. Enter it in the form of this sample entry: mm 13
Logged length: mm 17.1
